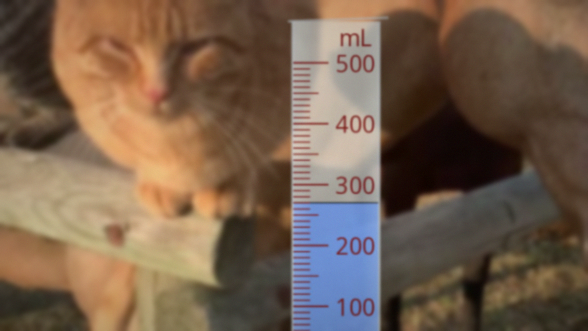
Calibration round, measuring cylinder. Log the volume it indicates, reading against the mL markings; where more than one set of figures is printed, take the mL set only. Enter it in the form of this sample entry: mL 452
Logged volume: mL 270
